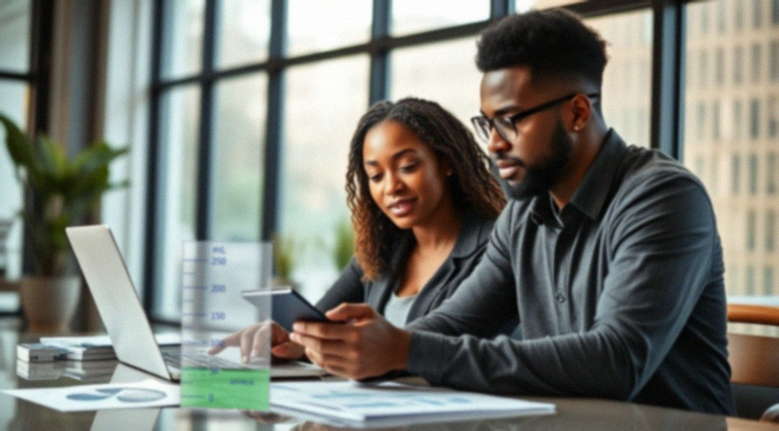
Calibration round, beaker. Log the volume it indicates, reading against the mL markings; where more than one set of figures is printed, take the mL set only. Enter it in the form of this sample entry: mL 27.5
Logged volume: mL 50
